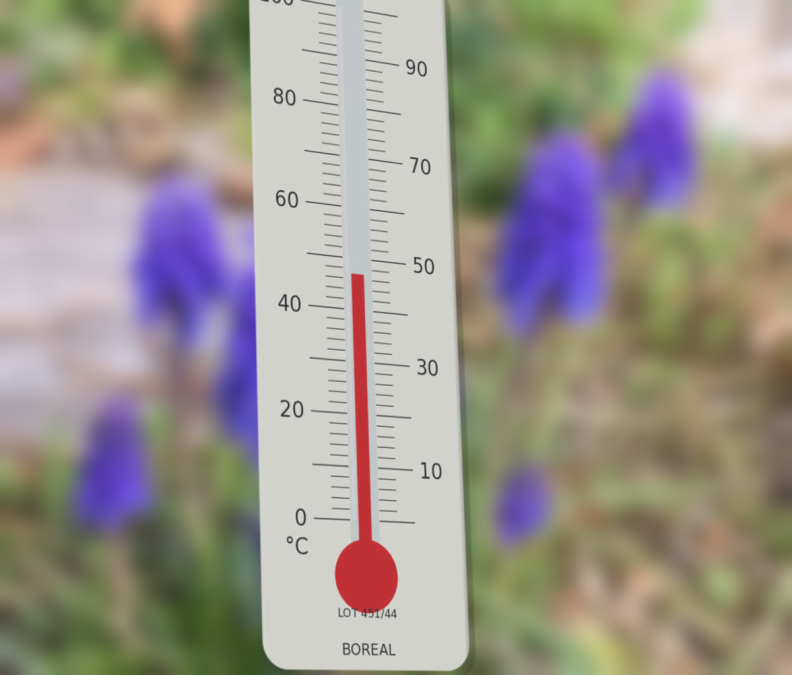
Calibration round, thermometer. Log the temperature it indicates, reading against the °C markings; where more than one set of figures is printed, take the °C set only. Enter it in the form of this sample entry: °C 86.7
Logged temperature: °C 47
